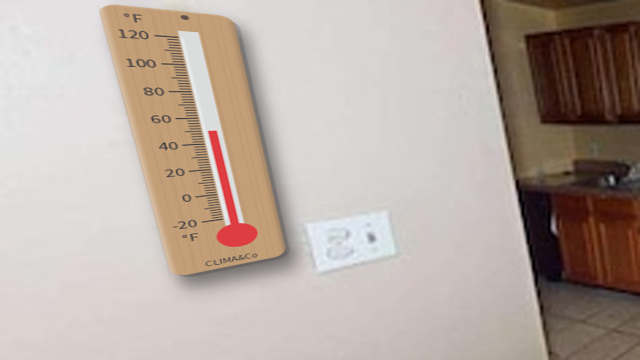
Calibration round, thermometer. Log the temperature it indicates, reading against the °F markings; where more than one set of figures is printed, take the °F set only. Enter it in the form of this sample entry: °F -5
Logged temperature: °F 50
